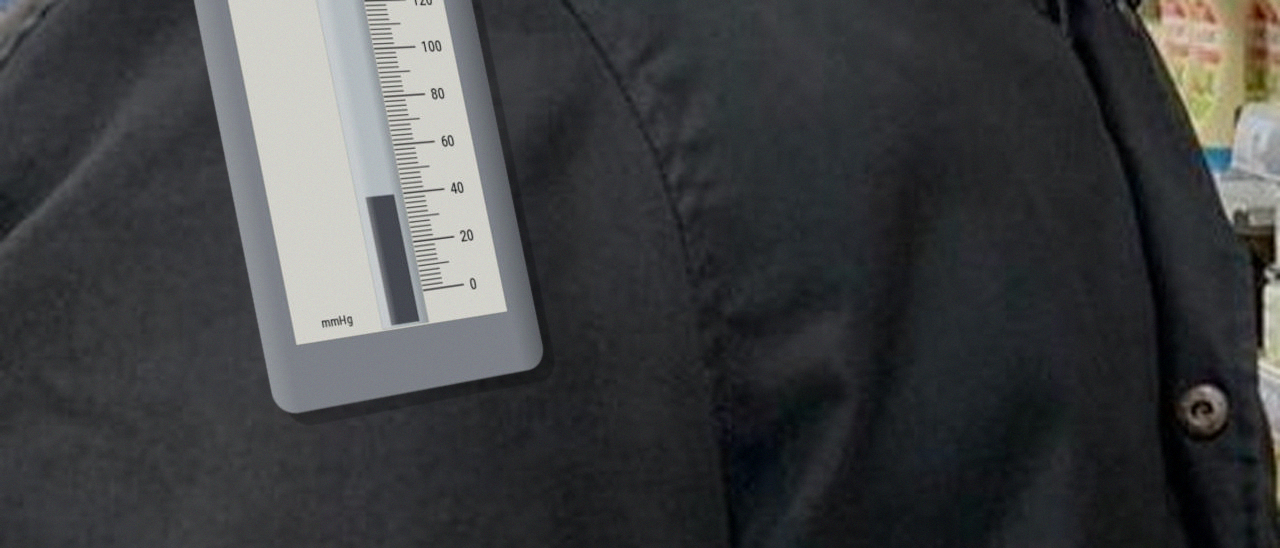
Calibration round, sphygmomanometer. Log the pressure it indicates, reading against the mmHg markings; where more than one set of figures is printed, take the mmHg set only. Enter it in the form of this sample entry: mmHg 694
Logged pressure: mmHg 40
